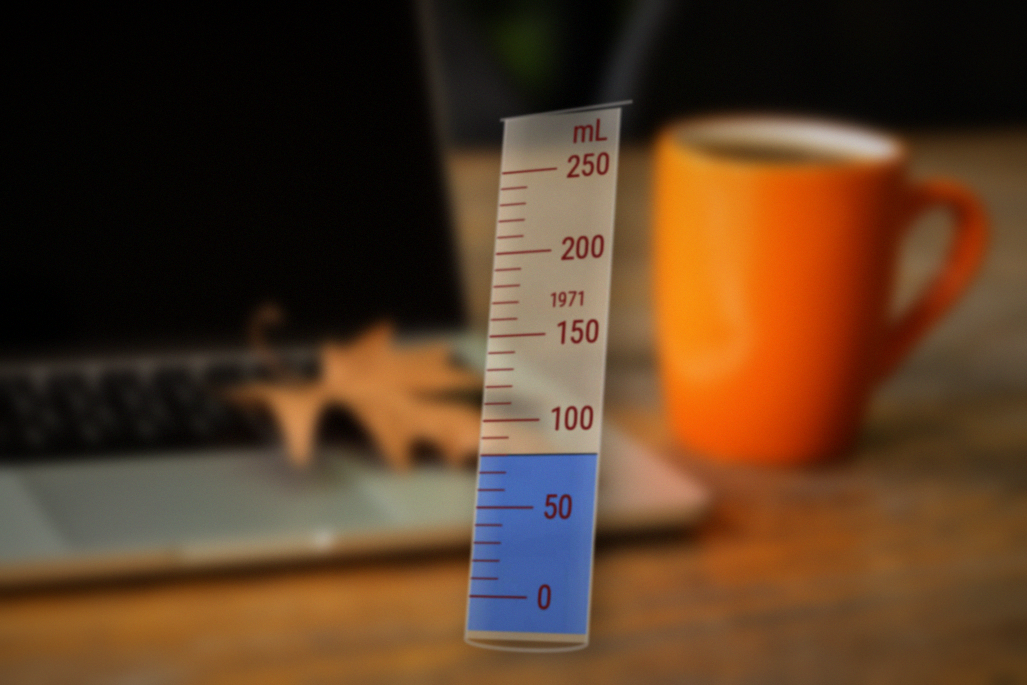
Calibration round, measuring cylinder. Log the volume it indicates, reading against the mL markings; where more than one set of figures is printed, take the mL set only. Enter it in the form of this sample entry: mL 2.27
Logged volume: mL 80
